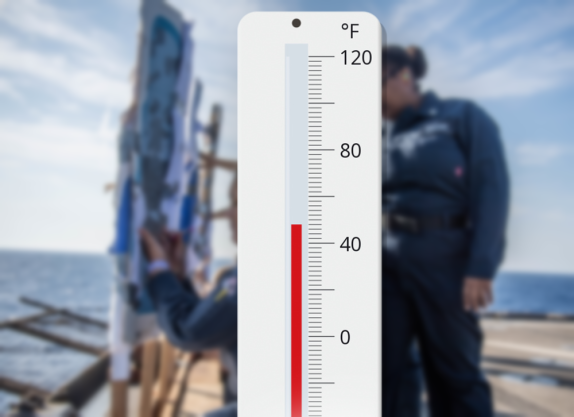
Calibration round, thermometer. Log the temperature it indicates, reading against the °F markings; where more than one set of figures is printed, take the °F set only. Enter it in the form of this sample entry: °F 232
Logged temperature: °F 48
